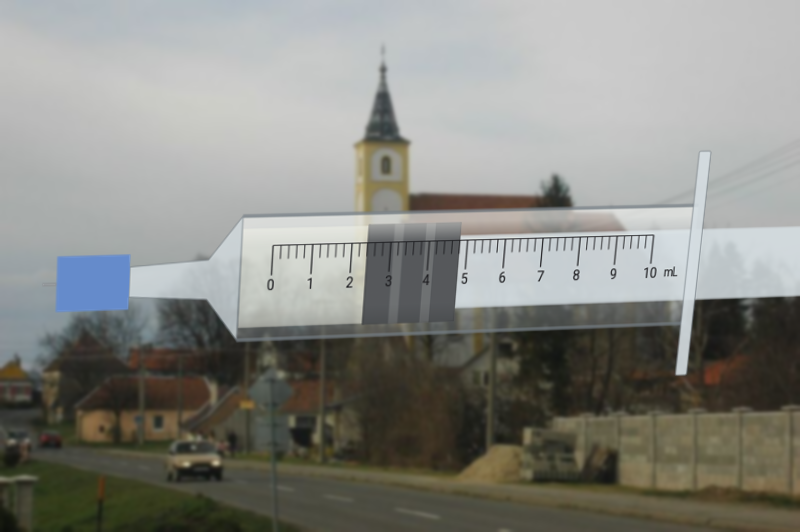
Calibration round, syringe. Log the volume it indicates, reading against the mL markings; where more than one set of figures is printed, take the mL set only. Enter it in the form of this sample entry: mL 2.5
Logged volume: mL 2.4
